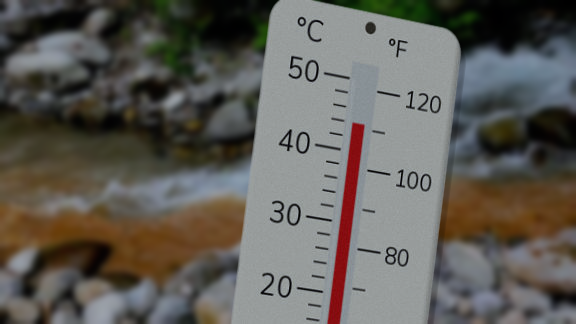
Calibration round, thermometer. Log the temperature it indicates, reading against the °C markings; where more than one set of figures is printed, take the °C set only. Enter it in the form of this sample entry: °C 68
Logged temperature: °C 44
